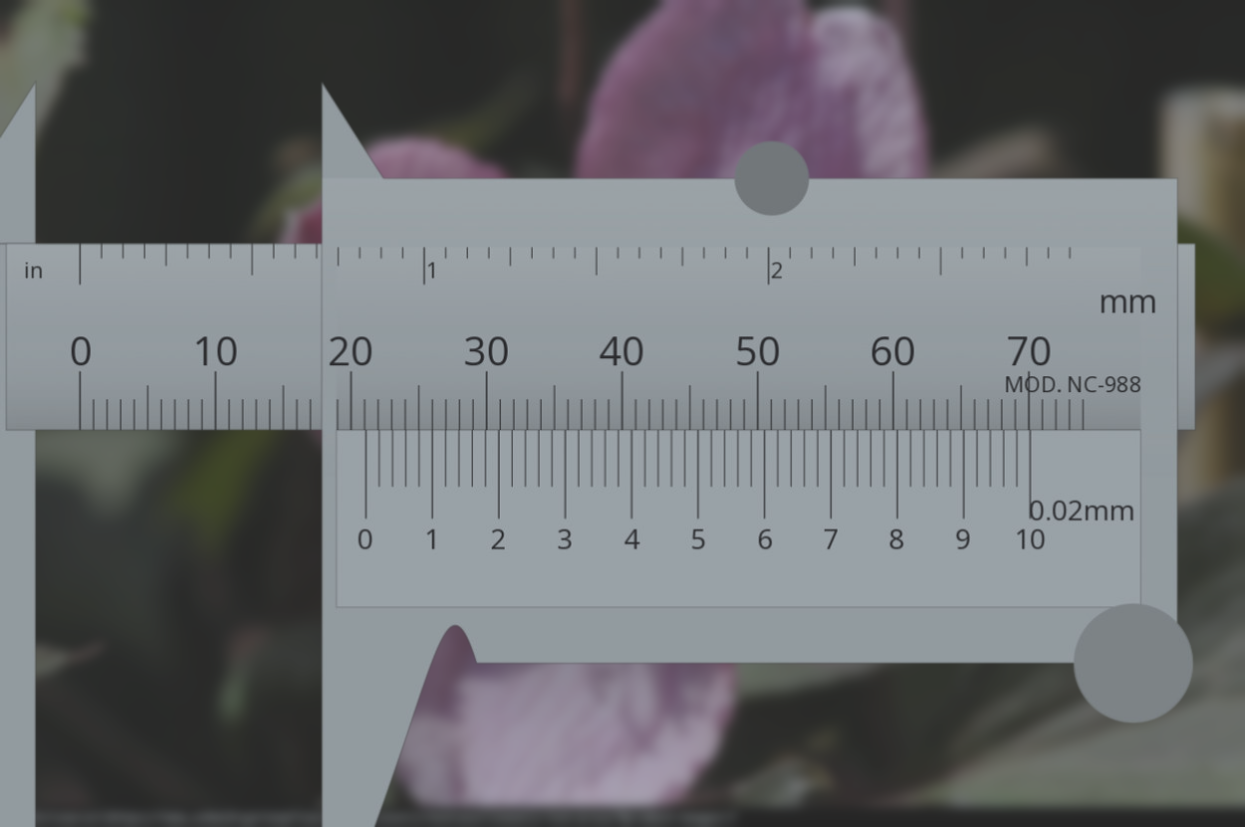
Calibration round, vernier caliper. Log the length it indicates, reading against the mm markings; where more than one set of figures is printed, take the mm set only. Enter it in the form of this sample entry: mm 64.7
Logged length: mm 21.1
